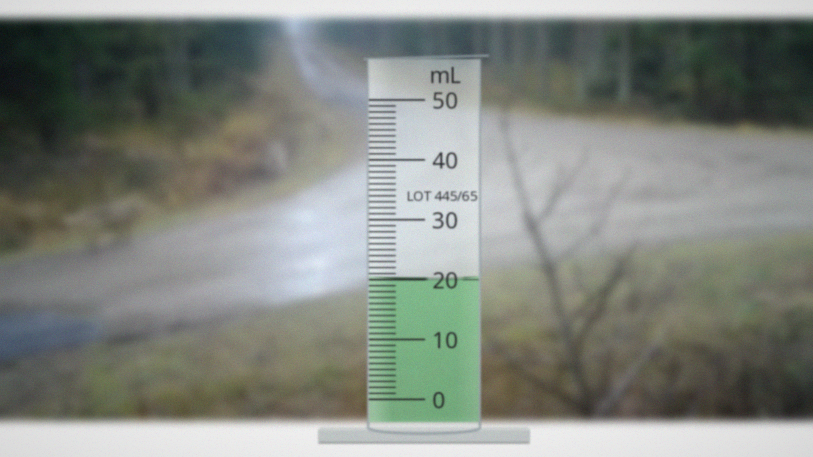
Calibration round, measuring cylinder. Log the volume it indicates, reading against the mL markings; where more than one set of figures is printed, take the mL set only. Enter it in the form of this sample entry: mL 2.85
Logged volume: mL 20
